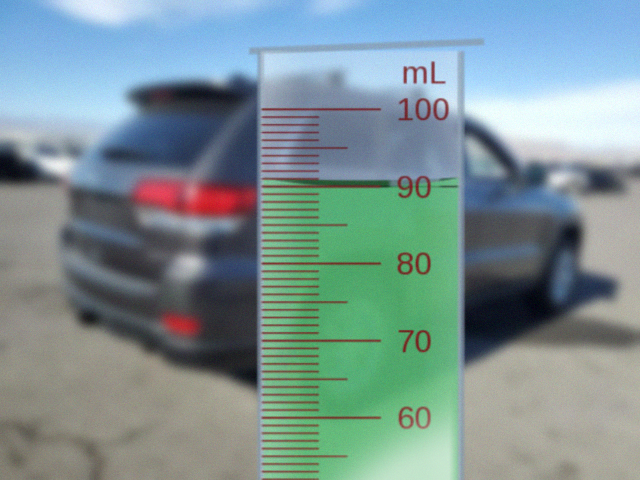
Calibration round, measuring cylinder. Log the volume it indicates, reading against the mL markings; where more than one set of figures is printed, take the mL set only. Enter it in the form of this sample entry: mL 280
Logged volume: mL 90
